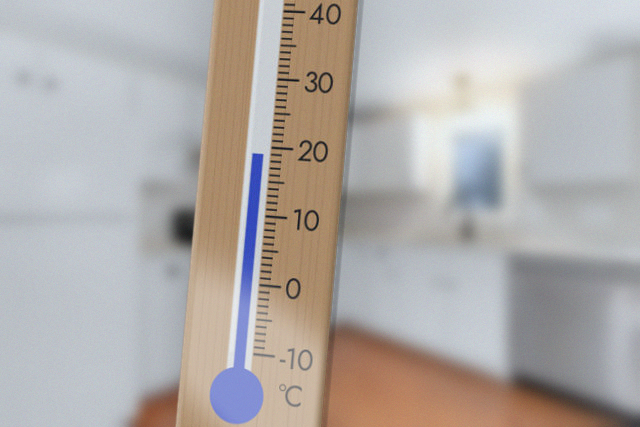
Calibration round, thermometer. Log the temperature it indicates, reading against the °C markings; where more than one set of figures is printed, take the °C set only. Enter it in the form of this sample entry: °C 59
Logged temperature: °C 19
